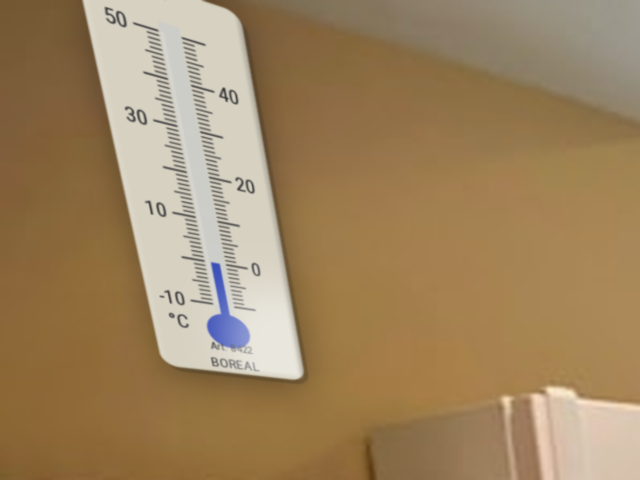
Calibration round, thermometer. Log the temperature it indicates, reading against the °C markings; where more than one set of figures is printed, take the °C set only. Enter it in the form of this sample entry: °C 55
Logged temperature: °C 0
